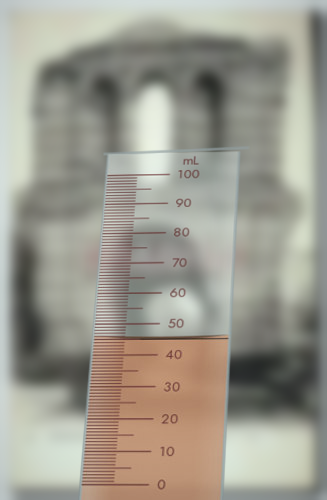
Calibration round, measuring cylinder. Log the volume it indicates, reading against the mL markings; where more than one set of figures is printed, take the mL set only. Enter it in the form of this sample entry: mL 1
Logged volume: mL 45
